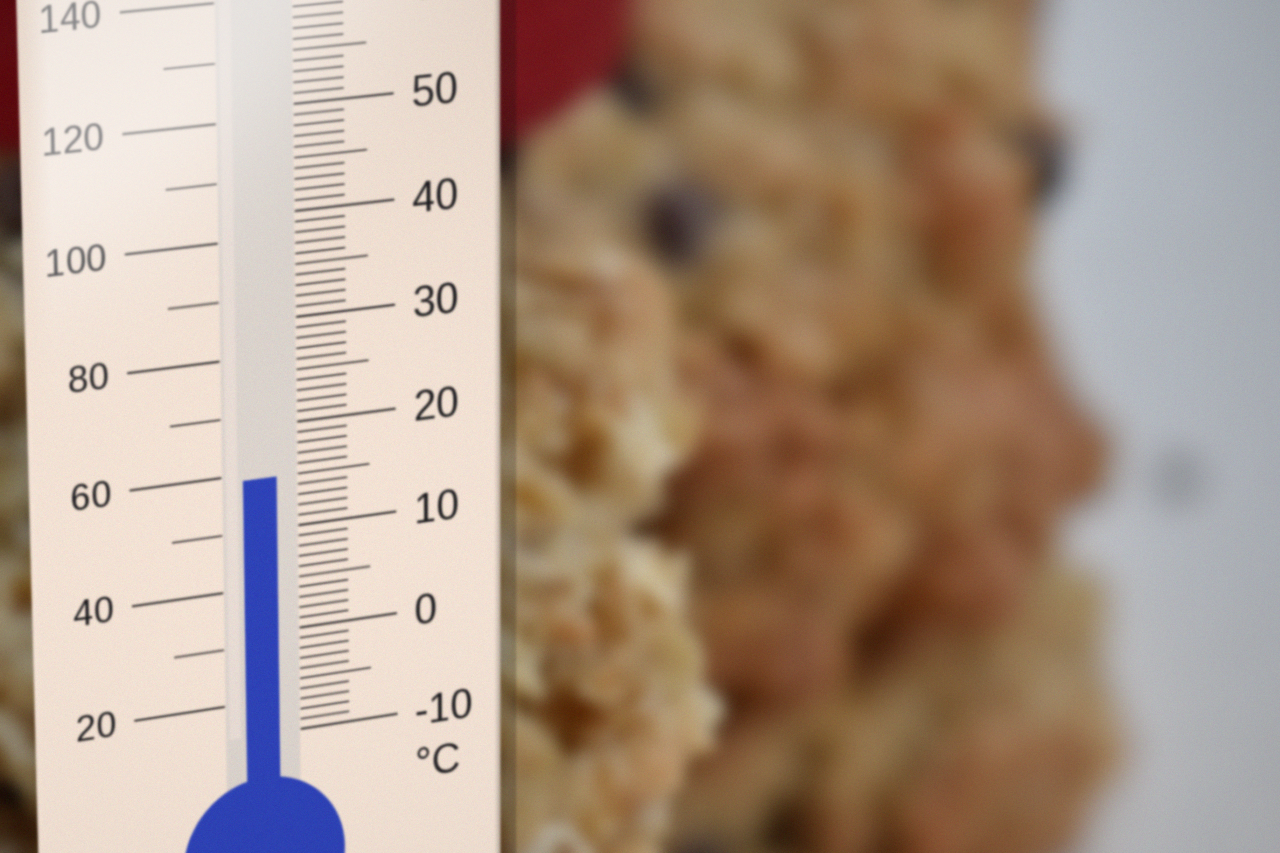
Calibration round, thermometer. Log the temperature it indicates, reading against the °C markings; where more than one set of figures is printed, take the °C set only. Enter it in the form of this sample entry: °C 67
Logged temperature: °C 15
